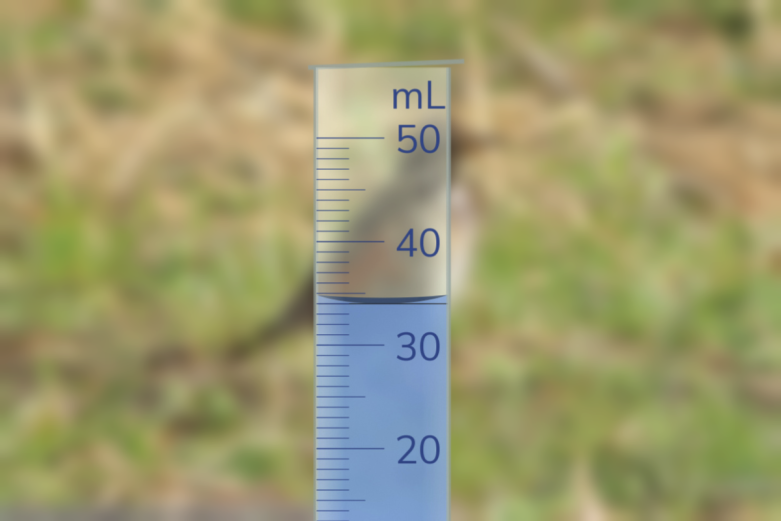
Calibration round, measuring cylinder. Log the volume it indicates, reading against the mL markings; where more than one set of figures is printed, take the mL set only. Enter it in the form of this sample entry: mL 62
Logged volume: mL 34
